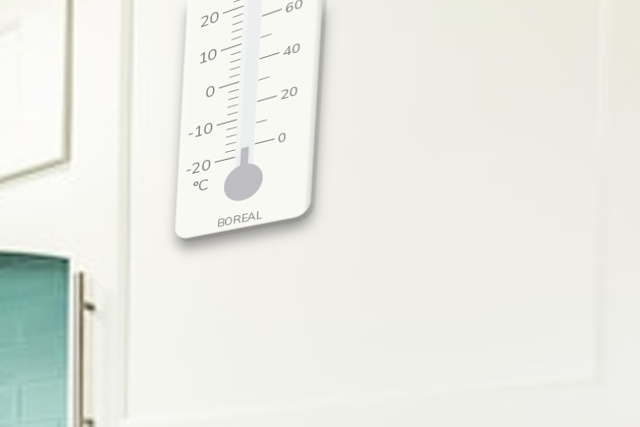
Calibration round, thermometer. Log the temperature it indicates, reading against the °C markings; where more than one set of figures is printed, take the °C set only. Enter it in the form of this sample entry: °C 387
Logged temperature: °C -18
